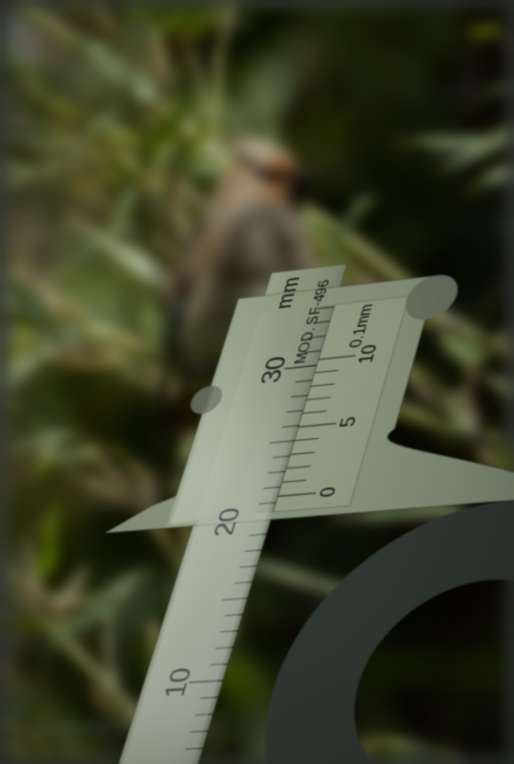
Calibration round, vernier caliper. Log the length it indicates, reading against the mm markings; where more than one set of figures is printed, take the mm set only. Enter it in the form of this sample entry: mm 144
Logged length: mm 21.4
